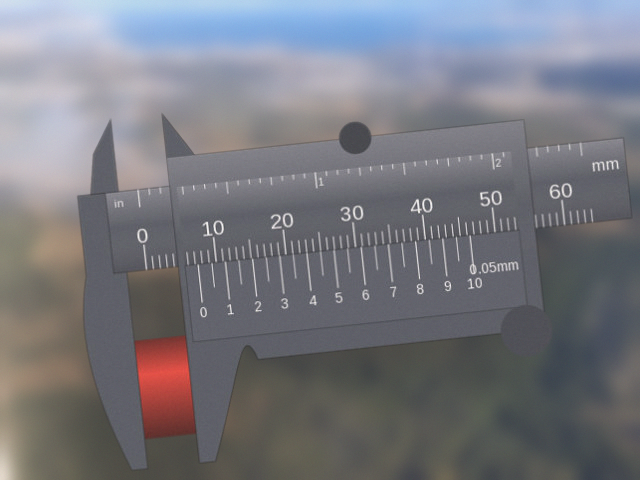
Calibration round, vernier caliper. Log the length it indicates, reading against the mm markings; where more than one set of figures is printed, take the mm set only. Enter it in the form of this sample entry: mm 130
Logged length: mm 7.4
